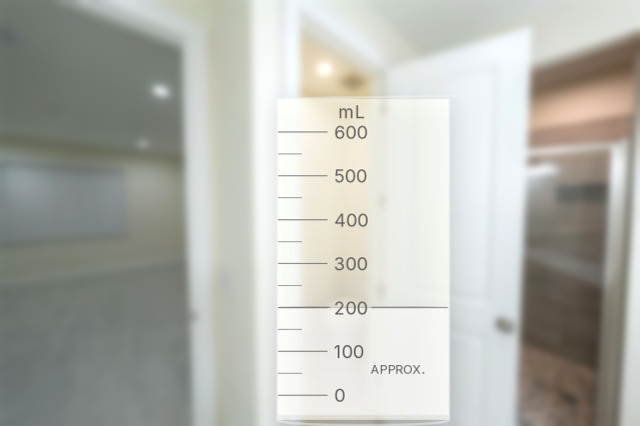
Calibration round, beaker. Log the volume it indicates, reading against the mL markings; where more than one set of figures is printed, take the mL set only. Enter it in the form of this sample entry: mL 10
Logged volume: mL 200
